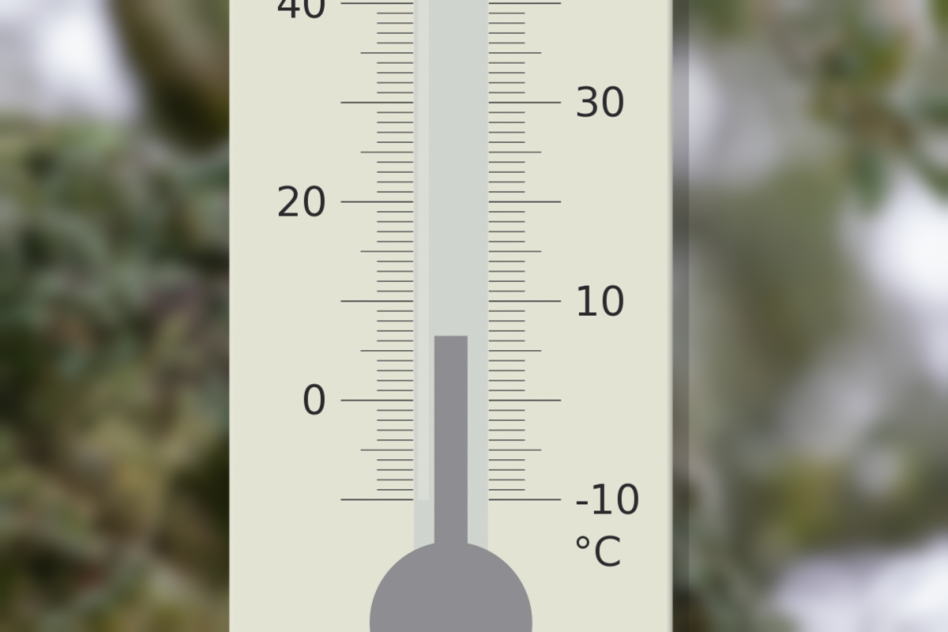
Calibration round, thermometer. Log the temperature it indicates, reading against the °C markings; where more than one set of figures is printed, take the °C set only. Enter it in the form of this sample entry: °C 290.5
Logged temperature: °C 6.5
